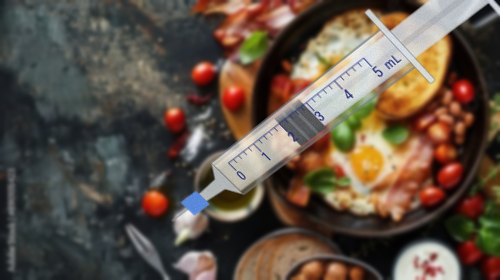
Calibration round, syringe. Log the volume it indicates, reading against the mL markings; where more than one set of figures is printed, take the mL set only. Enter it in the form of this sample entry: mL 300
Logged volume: mL 2
